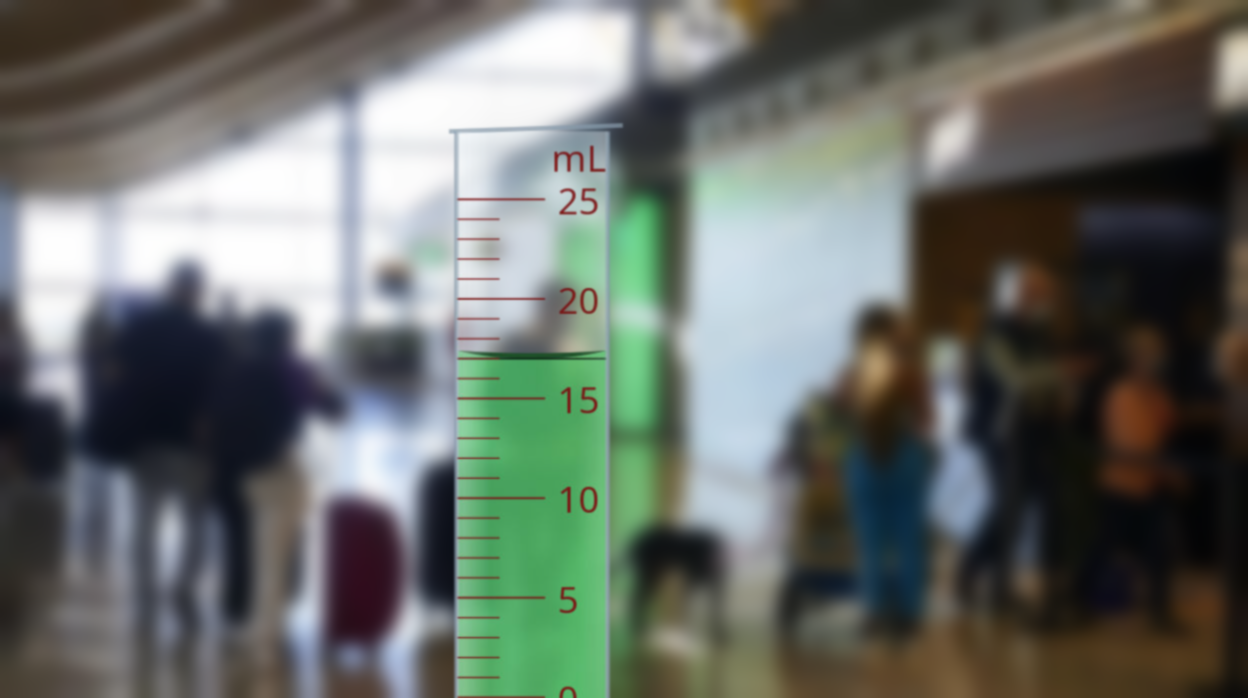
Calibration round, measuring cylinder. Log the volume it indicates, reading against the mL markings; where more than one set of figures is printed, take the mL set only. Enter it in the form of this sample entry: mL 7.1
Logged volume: mL 17
